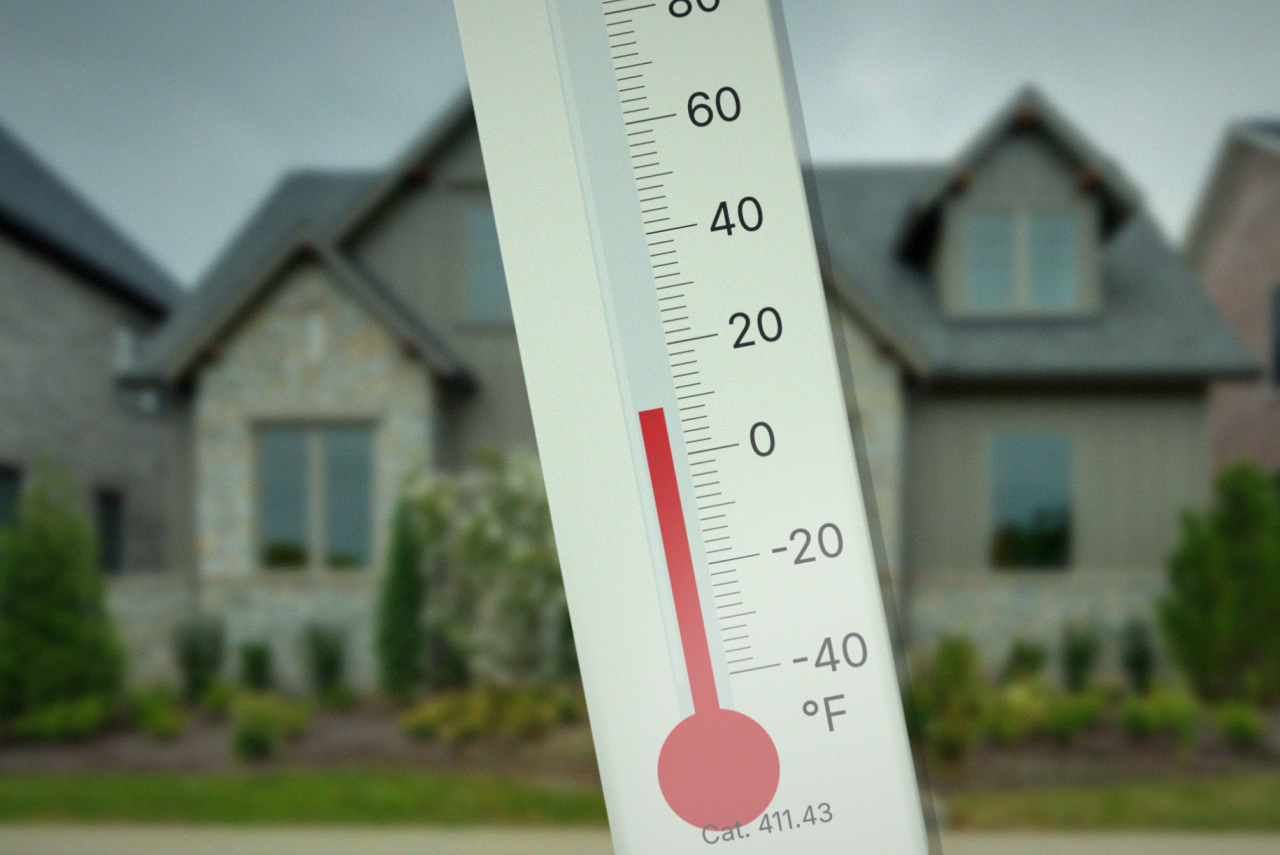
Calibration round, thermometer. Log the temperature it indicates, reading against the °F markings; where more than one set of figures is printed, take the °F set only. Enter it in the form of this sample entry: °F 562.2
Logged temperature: °F 9
